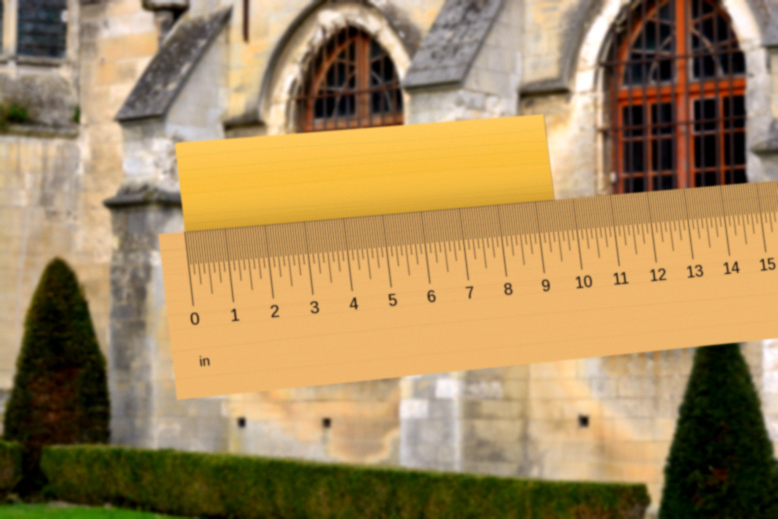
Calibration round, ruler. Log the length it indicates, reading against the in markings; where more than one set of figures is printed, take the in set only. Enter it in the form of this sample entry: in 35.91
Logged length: in 9.5
